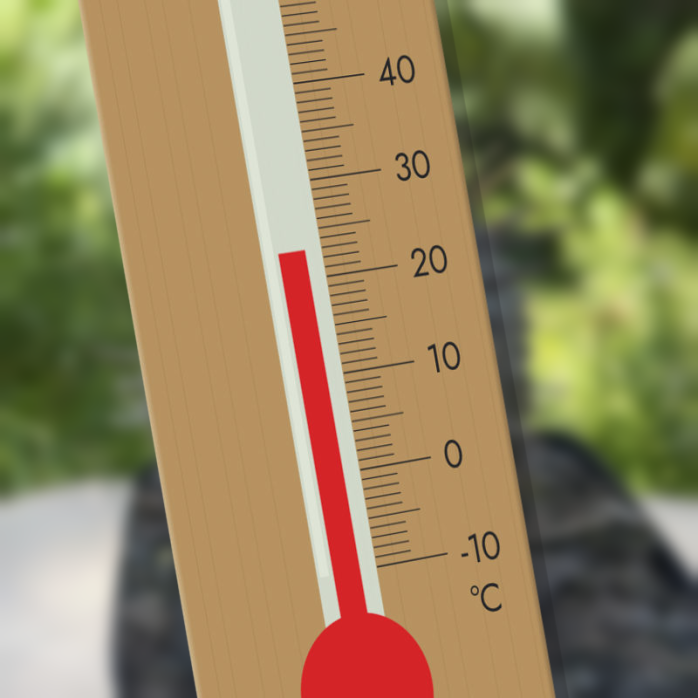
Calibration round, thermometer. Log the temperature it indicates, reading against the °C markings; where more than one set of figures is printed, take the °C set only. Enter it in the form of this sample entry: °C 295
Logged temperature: °C 23
